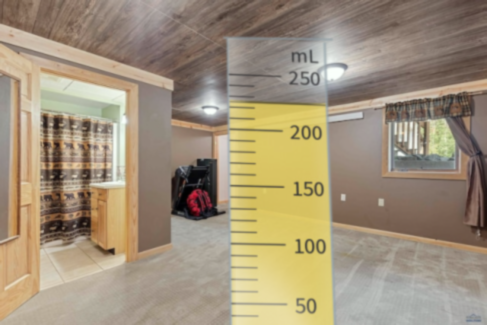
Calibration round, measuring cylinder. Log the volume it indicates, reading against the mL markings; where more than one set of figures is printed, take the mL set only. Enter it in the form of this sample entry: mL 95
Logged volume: mL 225
